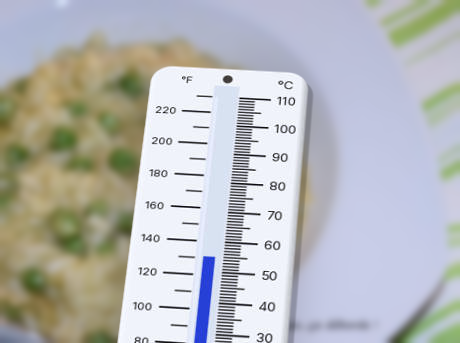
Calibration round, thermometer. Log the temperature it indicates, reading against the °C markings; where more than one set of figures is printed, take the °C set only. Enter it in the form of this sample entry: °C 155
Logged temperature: °C 55
